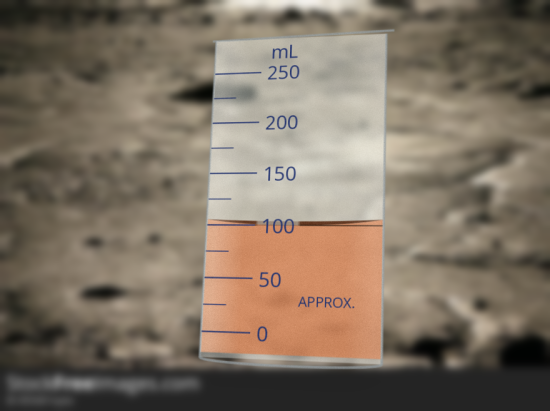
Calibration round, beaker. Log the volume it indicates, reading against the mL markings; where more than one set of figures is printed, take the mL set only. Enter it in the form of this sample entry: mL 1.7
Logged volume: mL 100
